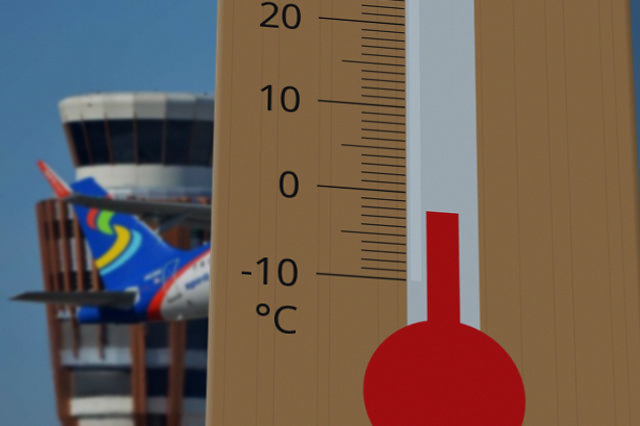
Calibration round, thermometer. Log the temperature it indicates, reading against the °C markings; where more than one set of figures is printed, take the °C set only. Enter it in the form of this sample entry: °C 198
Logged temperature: °C -2
